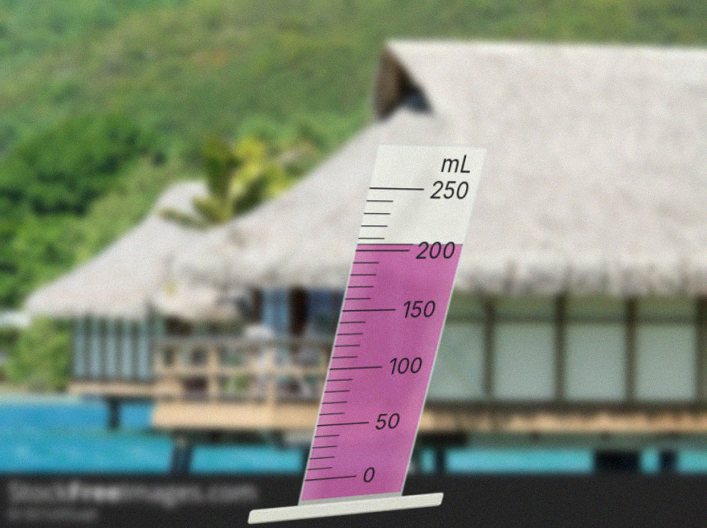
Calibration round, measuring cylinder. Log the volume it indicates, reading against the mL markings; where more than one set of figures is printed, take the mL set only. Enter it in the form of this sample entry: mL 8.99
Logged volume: mL 205
